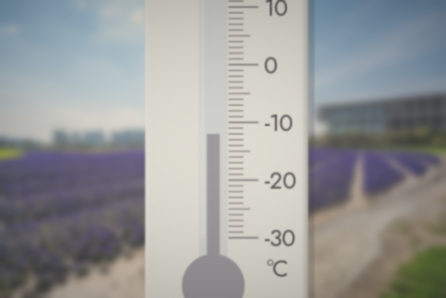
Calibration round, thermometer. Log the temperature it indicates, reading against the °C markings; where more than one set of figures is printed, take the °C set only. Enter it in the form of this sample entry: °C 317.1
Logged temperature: °C -12
